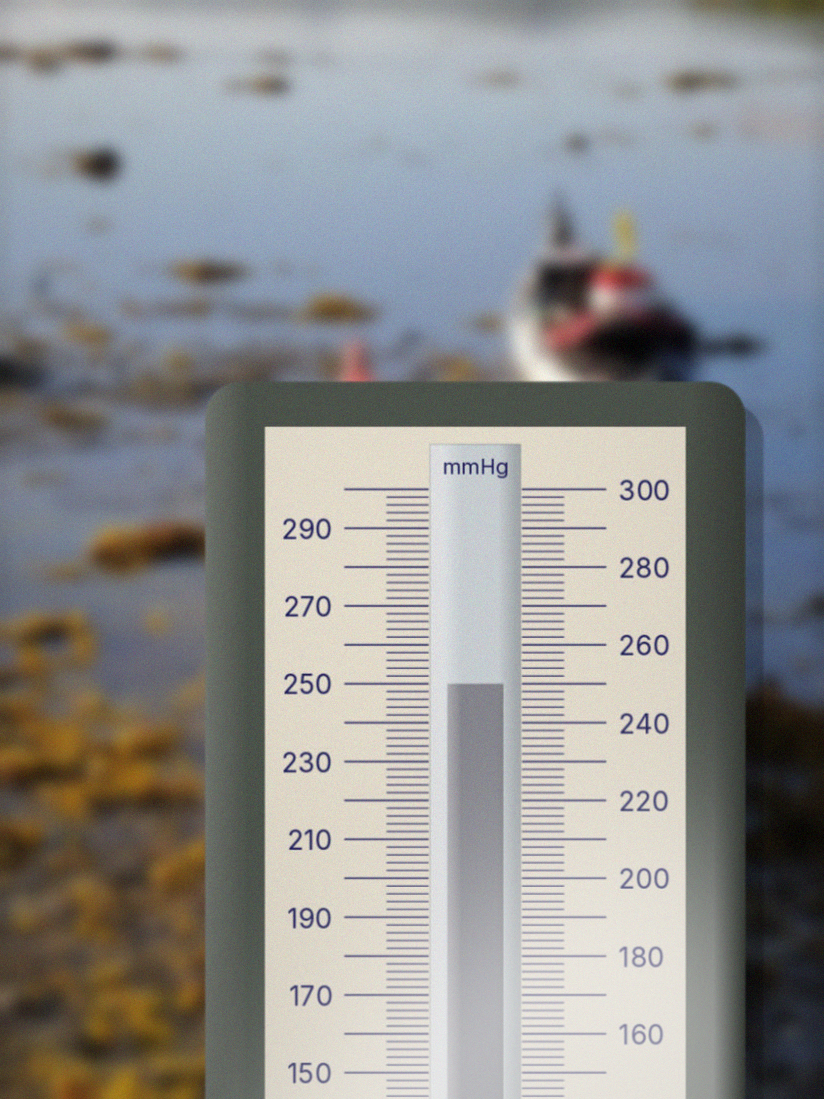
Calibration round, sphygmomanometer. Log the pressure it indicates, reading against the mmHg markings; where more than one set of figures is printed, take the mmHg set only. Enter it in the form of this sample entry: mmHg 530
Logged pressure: mmHg 250
